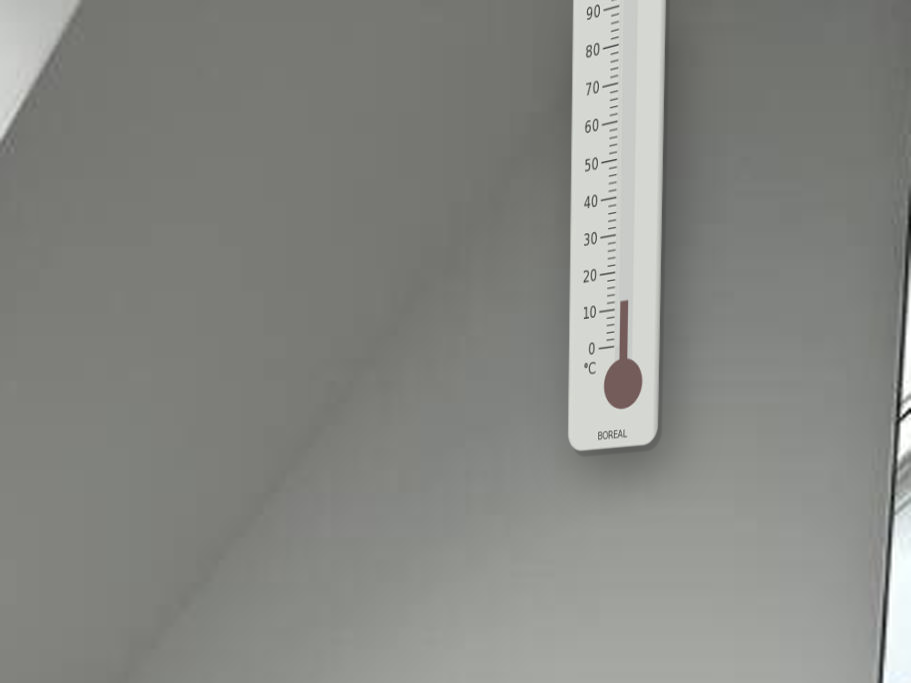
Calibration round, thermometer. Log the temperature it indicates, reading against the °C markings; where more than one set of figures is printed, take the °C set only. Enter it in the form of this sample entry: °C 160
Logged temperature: °C 12
